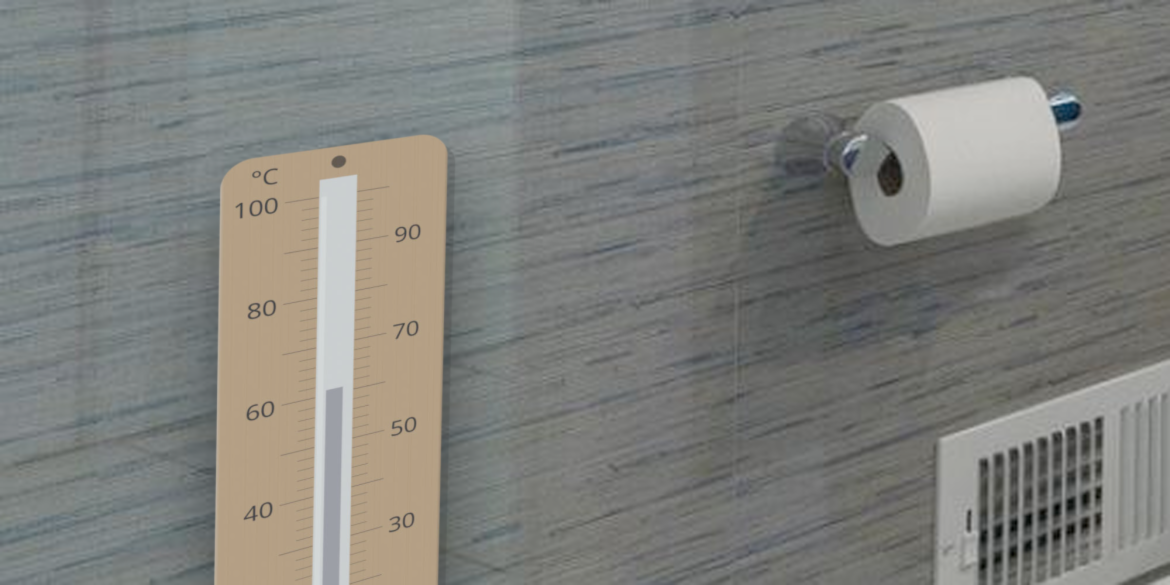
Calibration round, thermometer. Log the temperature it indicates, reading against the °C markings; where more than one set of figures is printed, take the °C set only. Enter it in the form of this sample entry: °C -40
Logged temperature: °C 61
